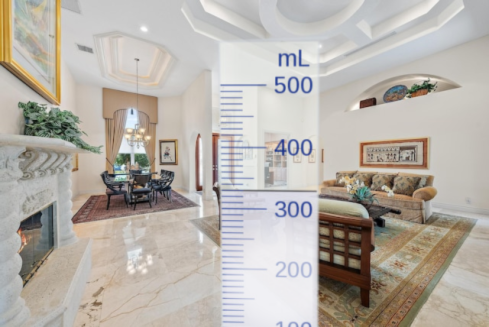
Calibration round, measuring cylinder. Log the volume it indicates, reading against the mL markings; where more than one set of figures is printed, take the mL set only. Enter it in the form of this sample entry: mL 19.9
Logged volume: mL 330
